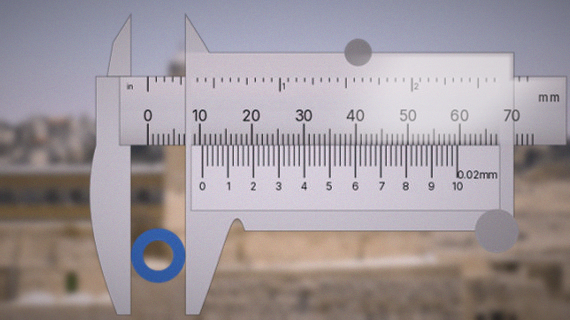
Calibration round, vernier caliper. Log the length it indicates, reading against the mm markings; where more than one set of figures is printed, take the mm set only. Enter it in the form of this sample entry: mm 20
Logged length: mm 10.5
